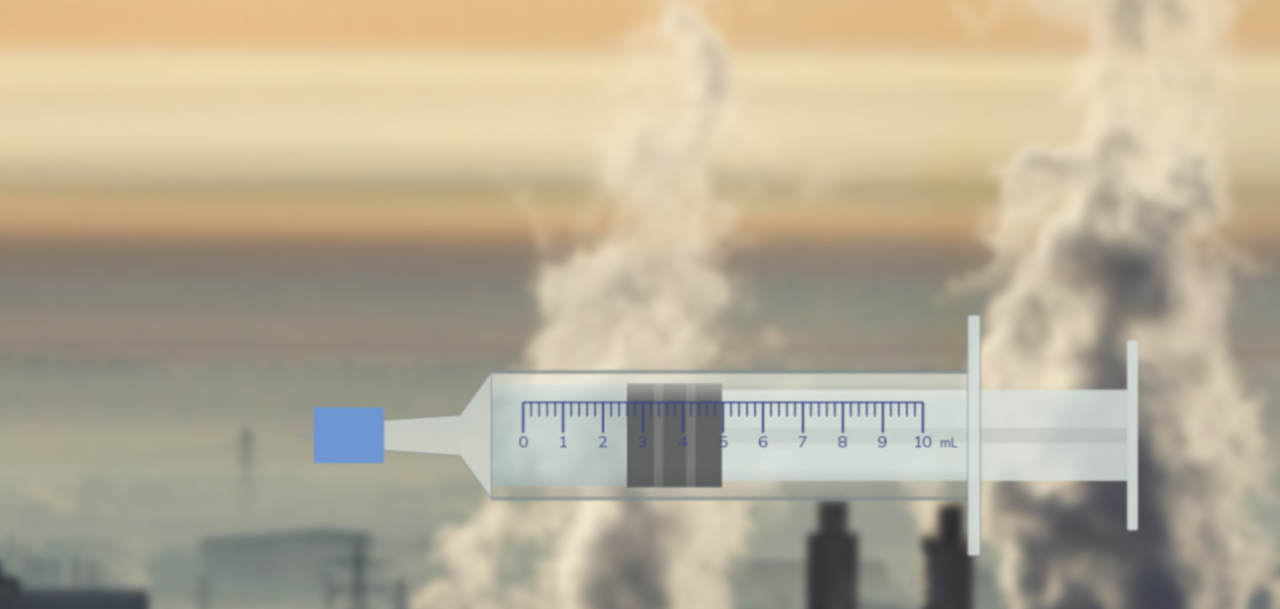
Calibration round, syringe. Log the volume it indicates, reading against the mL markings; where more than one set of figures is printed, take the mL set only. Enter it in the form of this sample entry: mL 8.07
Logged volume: mL 2.6
